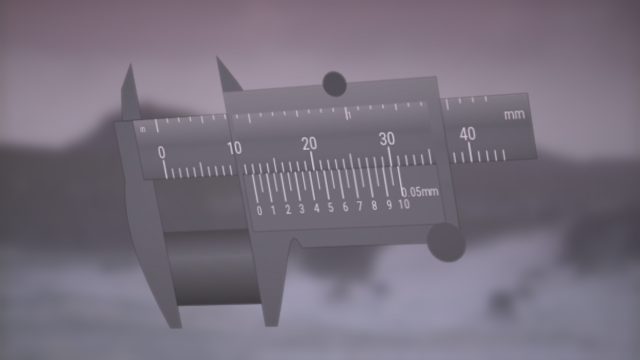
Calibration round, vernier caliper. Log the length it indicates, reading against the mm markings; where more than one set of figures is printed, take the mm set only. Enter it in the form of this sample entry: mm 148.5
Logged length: mm 11.8
